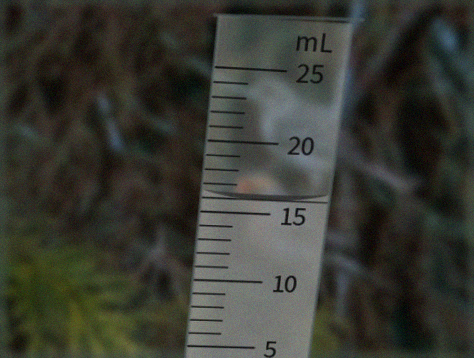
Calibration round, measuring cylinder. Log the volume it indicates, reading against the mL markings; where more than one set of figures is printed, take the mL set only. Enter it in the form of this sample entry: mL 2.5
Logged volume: mL 16
